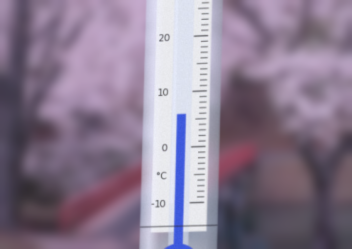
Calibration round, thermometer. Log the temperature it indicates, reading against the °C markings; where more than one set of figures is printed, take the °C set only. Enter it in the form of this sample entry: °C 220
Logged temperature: °C 6
